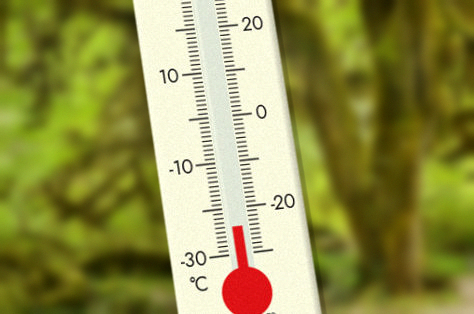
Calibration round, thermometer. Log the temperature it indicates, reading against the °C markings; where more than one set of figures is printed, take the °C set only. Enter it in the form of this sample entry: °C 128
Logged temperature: °C -24
